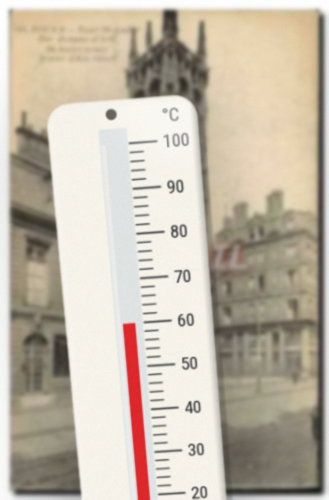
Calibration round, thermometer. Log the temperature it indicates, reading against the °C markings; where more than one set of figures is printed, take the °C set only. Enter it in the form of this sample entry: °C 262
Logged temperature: °C 60
